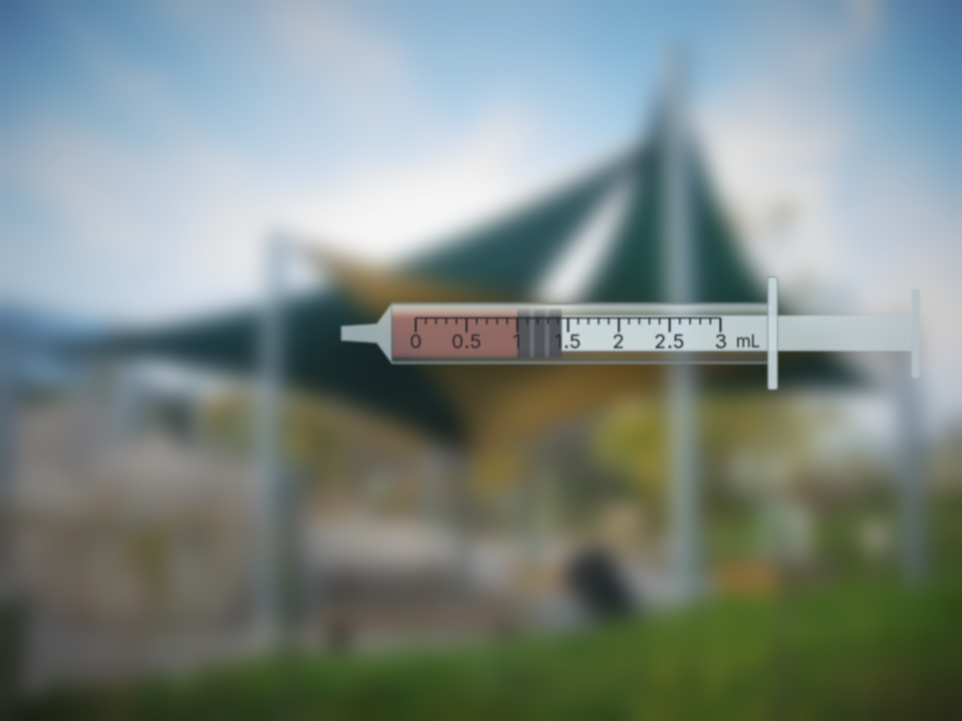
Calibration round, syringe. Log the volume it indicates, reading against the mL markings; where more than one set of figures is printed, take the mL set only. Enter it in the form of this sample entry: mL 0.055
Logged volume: mL 1
